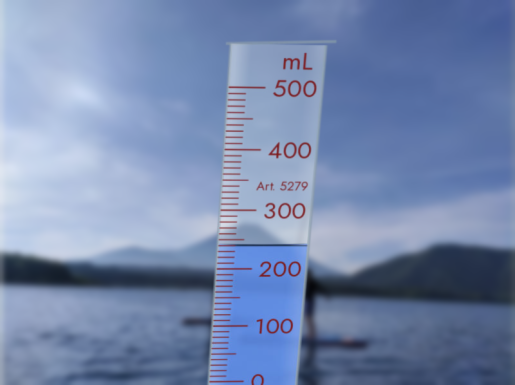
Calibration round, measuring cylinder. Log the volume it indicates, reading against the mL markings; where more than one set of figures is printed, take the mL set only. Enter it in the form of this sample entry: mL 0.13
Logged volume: mL 240
